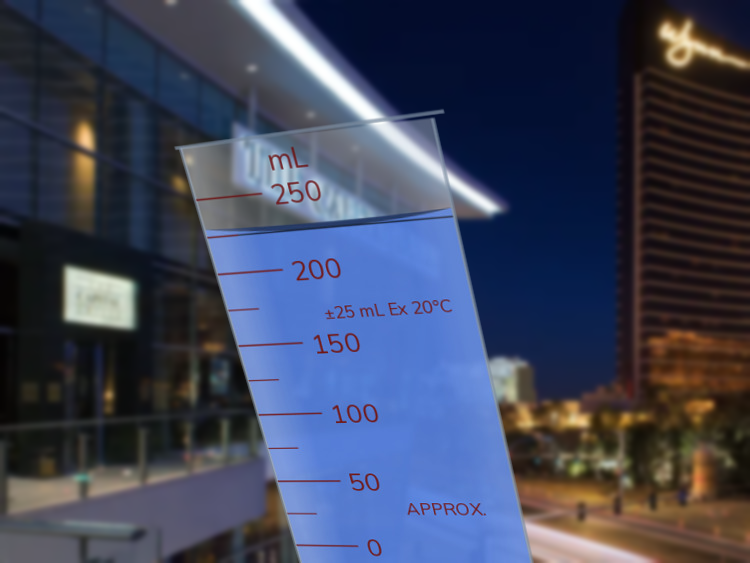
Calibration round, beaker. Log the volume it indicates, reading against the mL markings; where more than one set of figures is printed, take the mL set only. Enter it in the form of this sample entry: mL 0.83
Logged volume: mL 225
